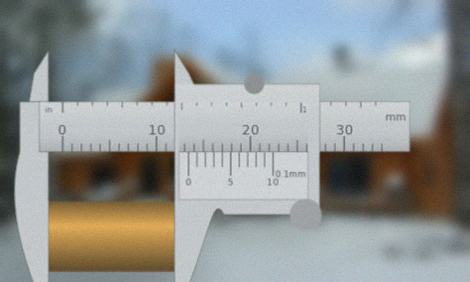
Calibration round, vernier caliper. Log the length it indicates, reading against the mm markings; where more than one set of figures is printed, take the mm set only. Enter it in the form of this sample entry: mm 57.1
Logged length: mm 13.4
